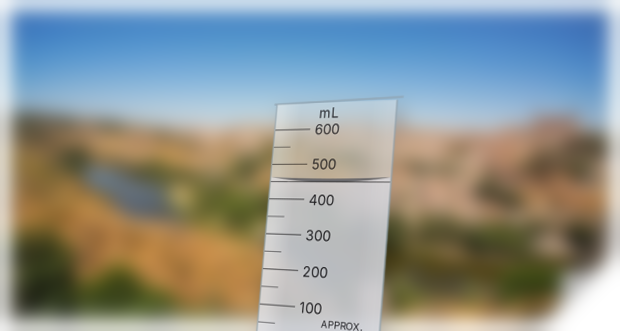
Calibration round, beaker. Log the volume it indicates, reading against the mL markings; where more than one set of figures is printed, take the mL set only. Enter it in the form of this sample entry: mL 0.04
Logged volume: mL 450
